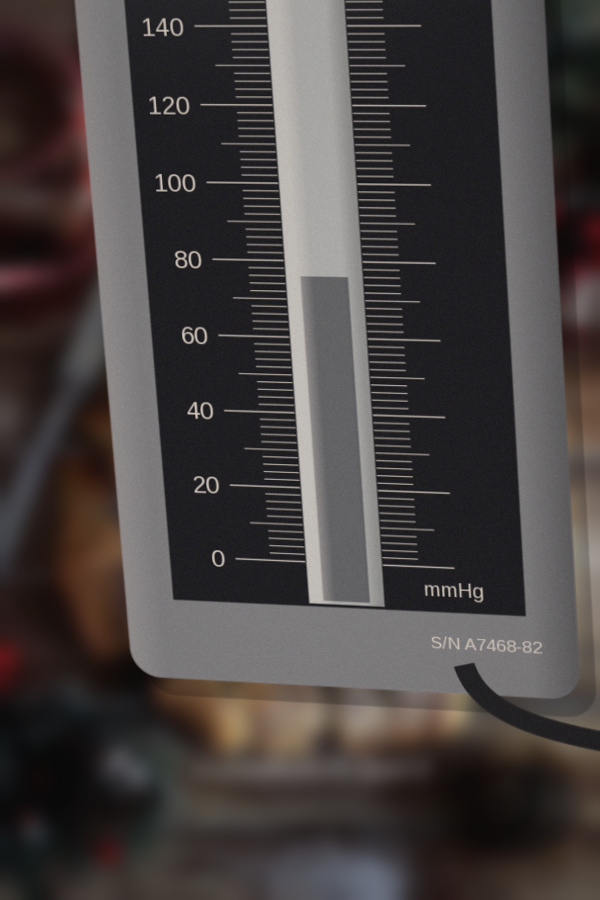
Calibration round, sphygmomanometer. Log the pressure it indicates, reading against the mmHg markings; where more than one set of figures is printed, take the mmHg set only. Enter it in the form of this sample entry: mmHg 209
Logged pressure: mmHg 76
